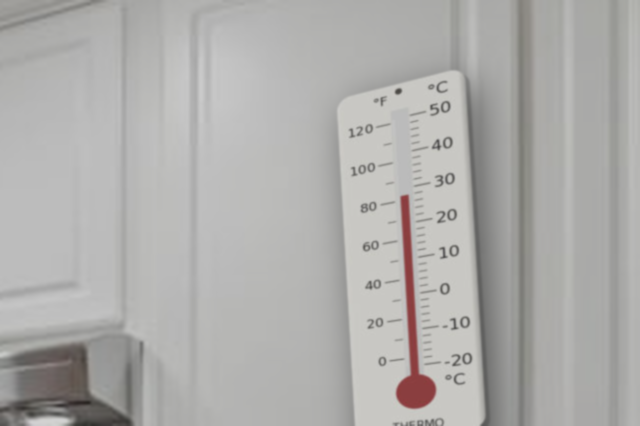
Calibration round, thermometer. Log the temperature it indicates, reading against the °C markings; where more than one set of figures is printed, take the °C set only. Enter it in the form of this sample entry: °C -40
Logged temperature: °C 28
